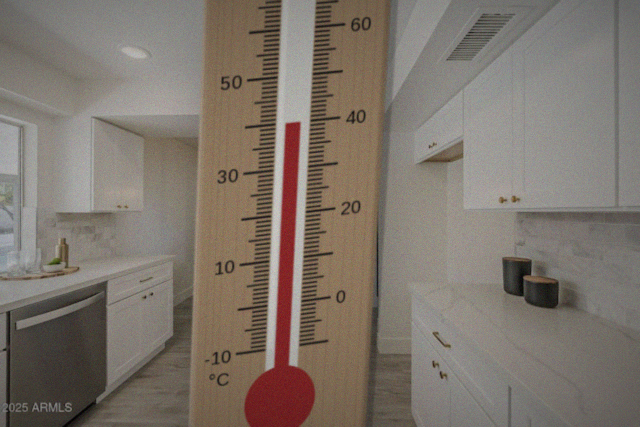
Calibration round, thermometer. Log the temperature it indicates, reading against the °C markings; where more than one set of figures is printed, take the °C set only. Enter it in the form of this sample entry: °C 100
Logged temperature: °C 40
